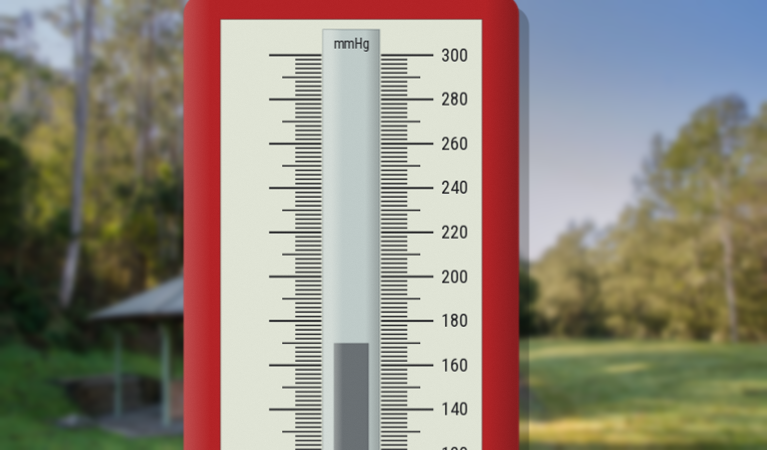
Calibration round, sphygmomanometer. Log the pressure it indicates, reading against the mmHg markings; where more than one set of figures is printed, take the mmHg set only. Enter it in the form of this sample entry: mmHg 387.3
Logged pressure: mmHg 170
